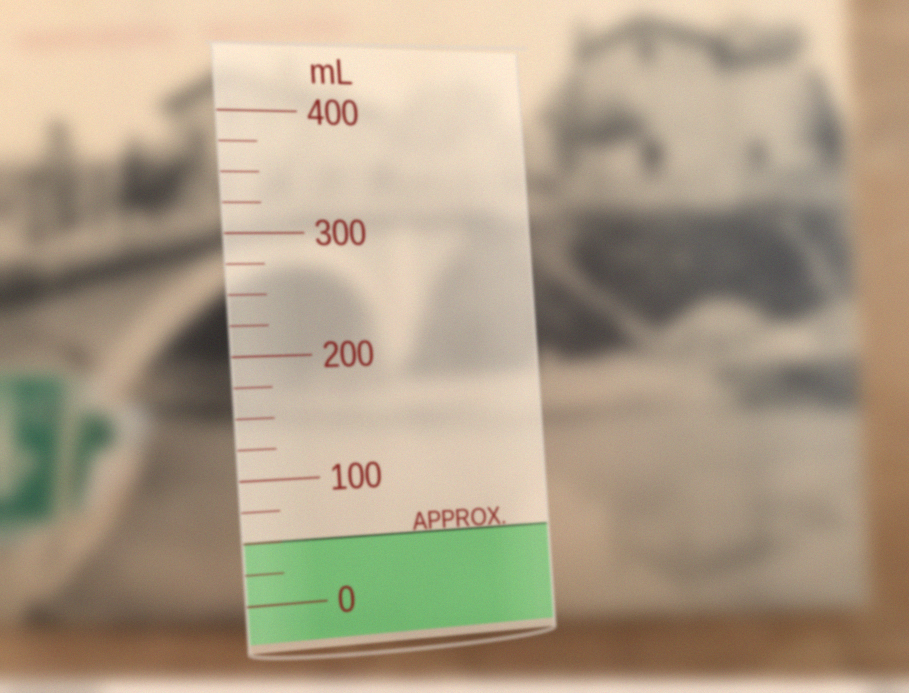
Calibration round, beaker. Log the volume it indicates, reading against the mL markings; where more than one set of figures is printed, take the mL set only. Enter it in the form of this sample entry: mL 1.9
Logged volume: mL 50
